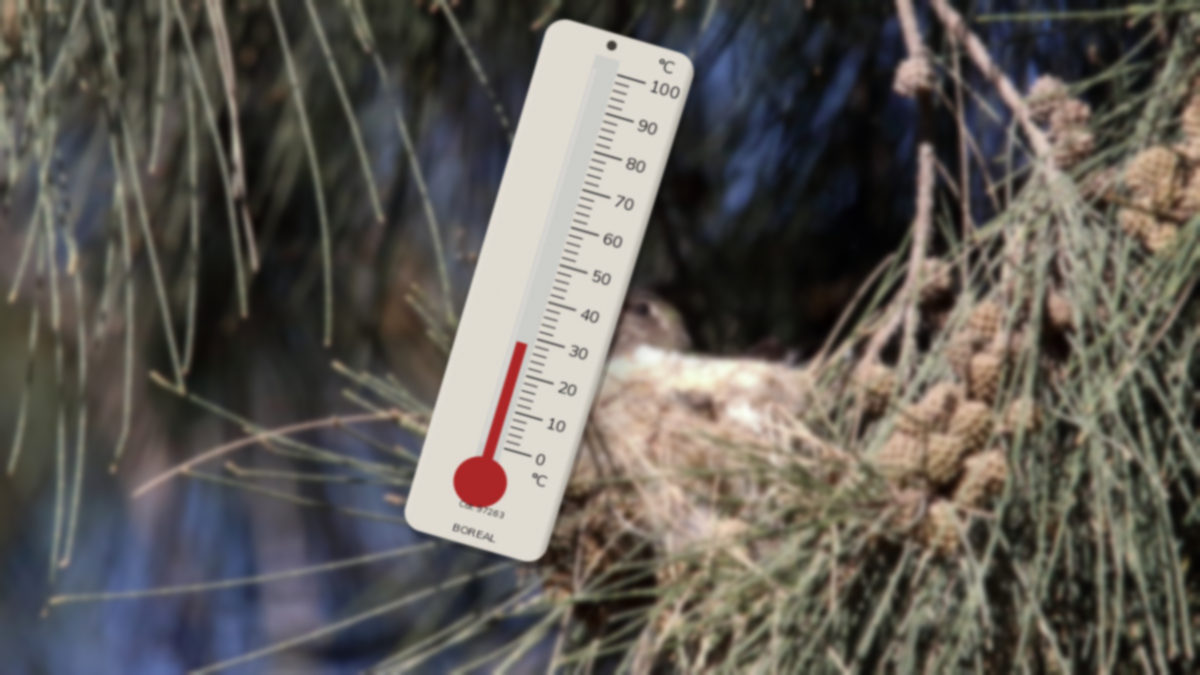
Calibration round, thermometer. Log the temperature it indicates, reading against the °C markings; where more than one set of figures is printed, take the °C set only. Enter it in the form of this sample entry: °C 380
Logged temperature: °C 28
